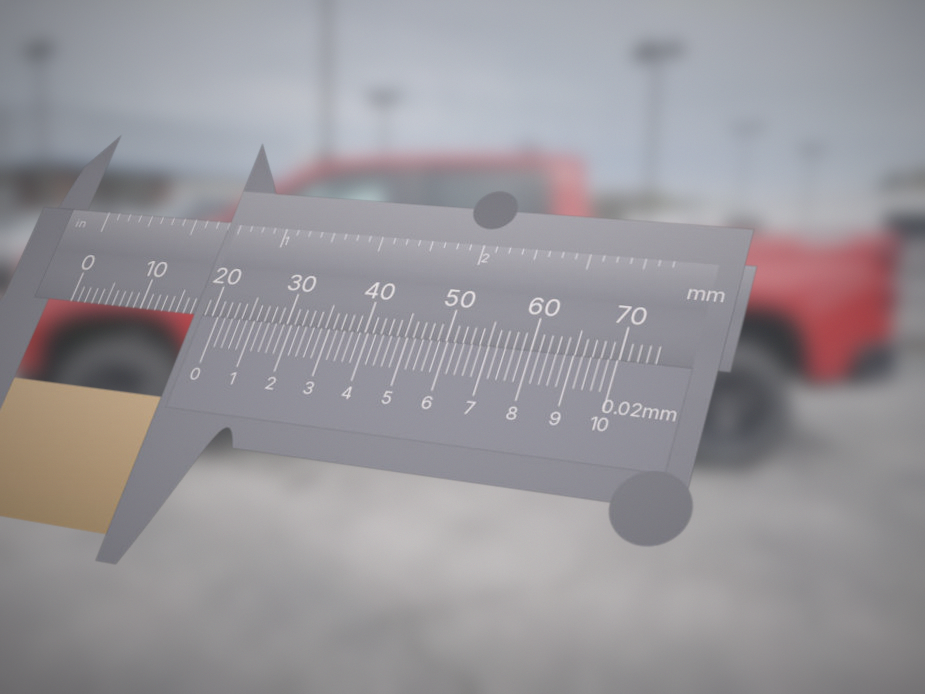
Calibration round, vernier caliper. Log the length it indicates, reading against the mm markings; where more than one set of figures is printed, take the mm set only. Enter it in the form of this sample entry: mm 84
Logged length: mm 20.8
